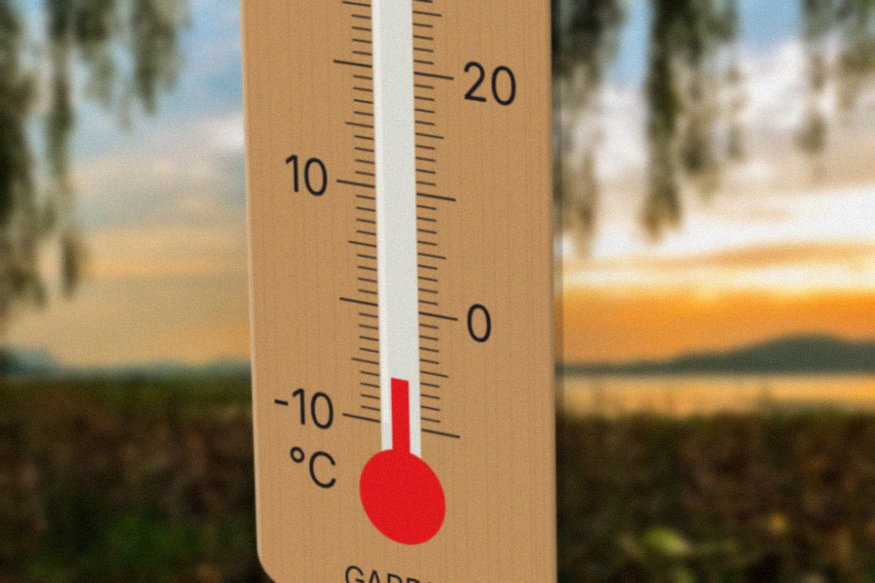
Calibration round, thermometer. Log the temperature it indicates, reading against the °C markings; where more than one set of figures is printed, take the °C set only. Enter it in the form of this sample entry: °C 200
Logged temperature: °C -6
